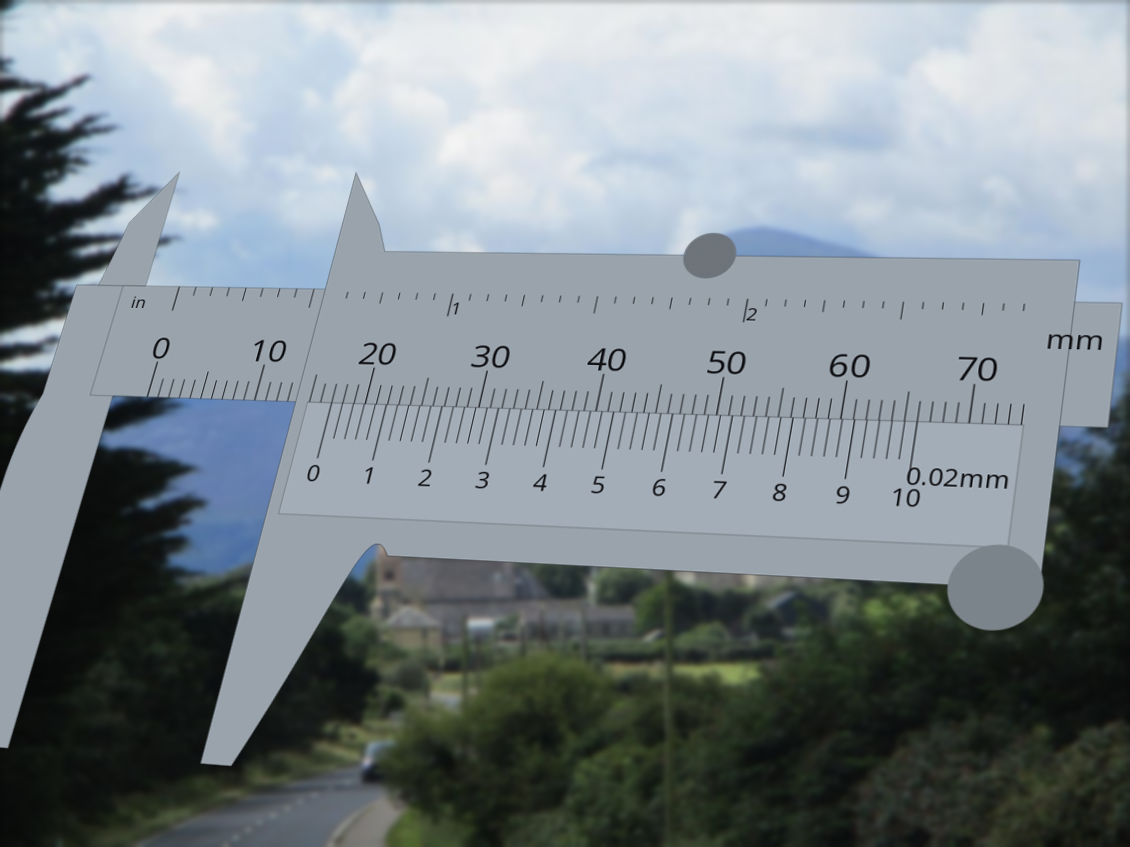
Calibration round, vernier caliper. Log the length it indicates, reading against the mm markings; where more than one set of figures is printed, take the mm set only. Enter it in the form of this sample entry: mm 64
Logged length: mm 17.0
